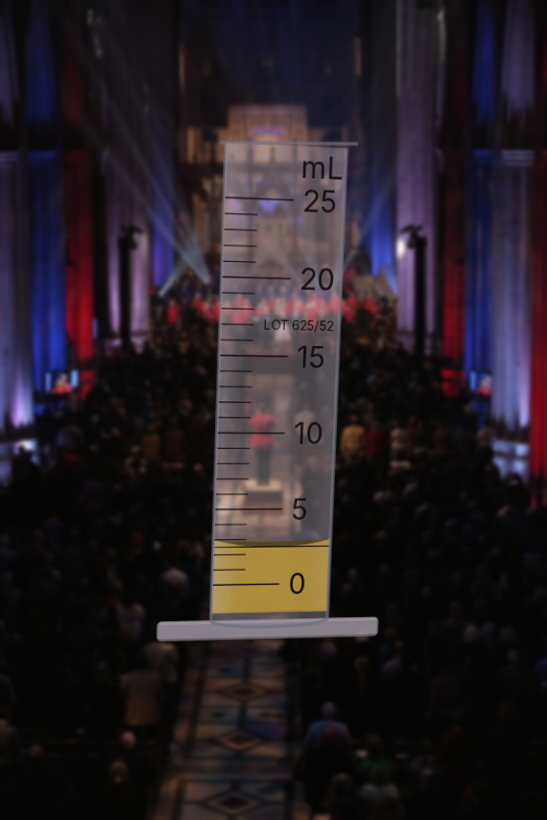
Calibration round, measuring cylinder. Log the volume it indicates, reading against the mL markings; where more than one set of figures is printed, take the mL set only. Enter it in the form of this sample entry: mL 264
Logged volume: mL 2.5
